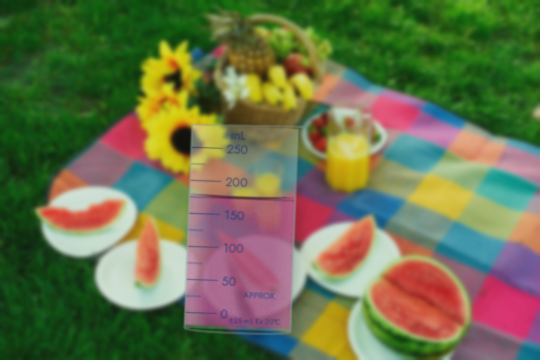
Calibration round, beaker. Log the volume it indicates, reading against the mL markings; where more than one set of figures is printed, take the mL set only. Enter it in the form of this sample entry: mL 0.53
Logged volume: mL 175
